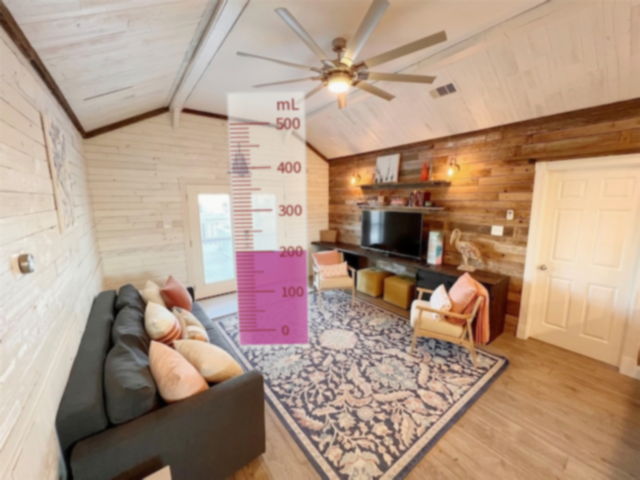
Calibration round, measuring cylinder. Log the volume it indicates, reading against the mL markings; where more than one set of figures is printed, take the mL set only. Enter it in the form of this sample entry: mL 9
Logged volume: mL 200
